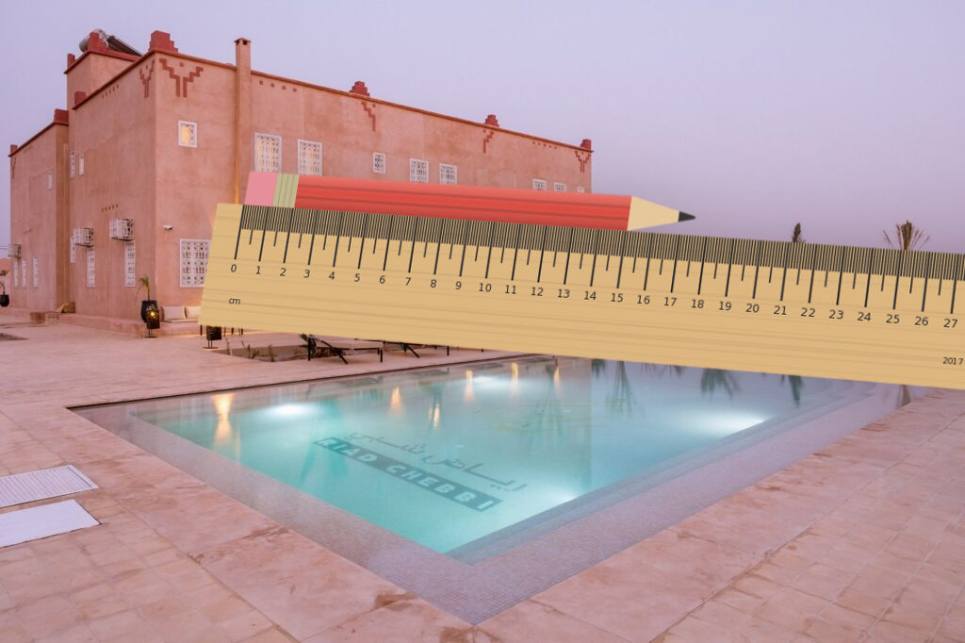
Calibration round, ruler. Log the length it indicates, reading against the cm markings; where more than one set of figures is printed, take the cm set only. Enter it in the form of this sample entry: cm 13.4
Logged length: cm 17.5
